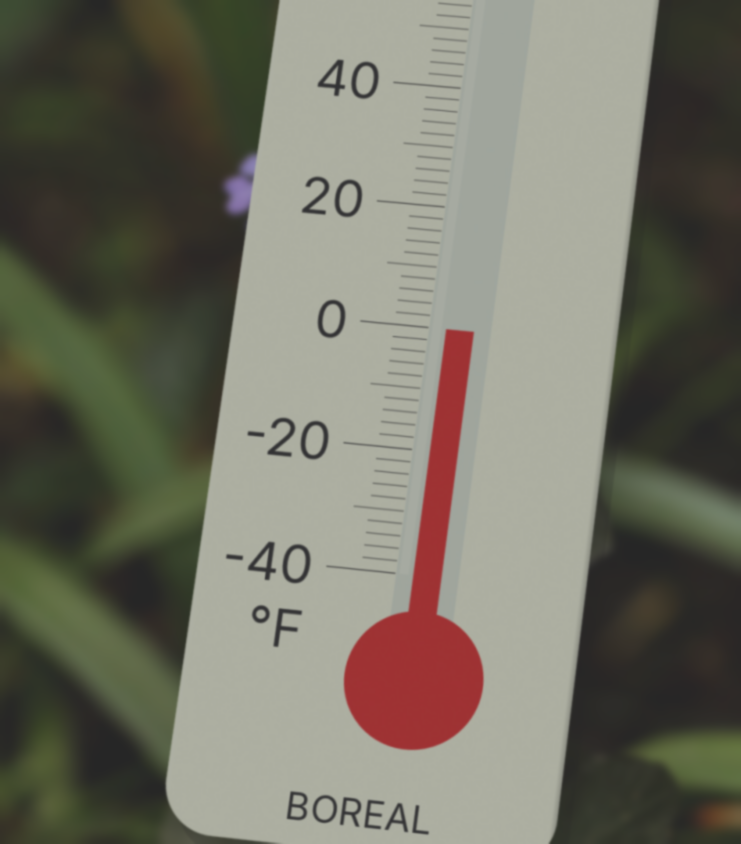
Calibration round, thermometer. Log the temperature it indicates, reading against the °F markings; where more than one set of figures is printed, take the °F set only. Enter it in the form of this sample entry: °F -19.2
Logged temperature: °F 0
